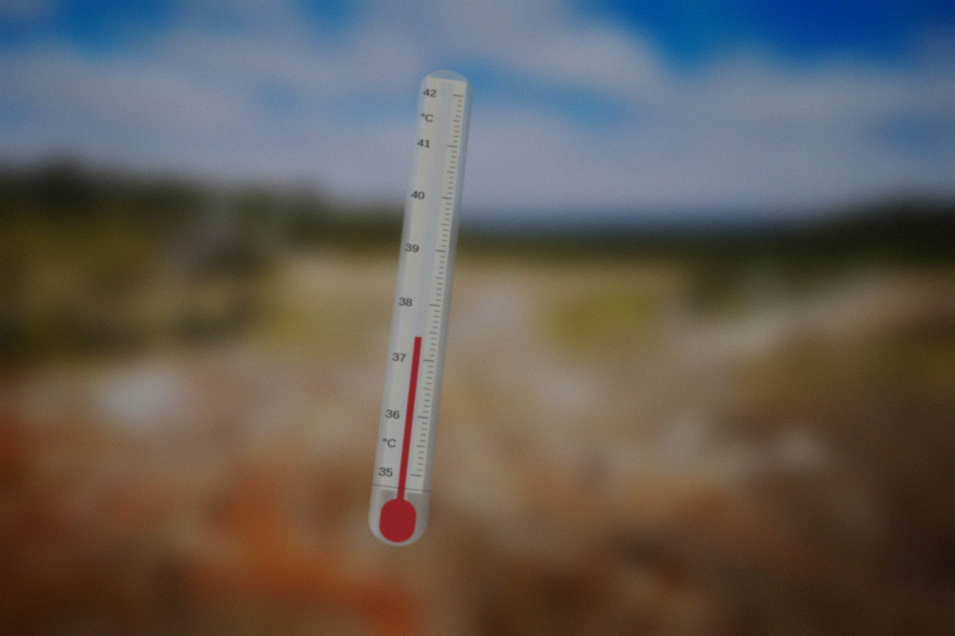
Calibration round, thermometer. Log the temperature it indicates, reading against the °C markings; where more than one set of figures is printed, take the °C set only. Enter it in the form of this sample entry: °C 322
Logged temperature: °C 37.4
